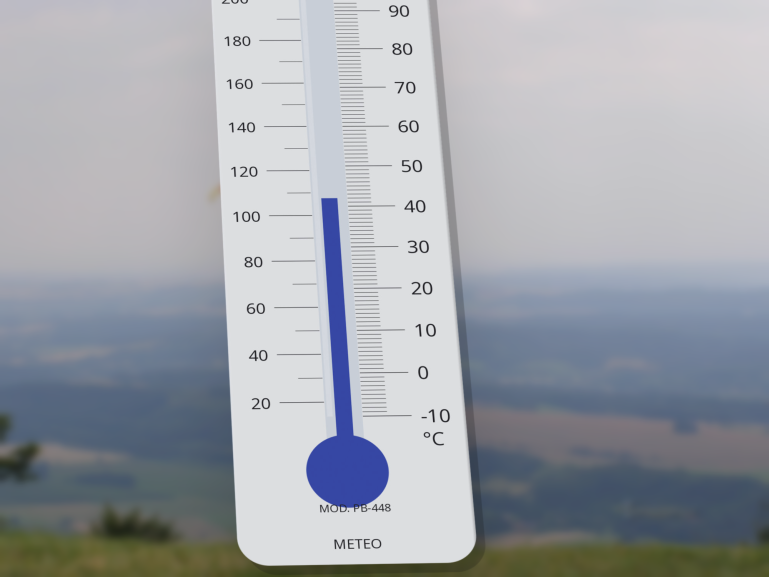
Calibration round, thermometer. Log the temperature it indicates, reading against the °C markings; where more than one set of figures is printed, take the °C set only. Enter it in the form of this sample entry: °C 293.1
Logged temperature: °C 42
